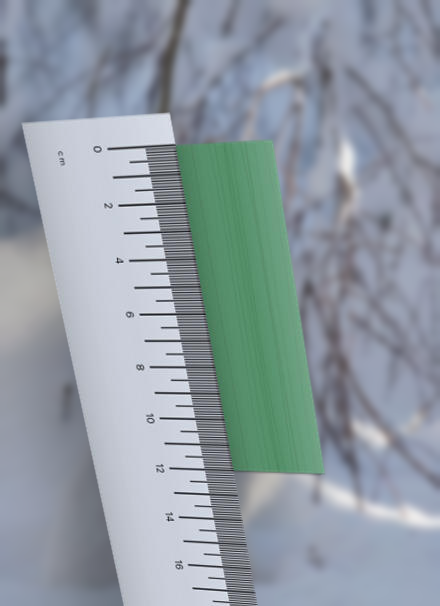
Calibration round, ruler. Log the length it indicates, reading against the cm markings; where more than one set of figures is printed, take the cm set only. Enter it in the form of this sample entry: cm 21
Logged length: cm 12
